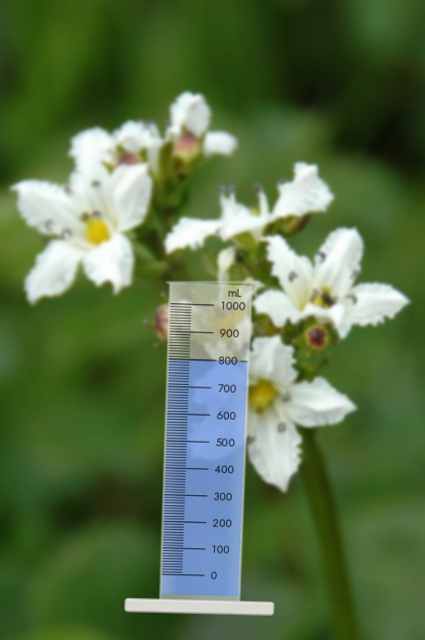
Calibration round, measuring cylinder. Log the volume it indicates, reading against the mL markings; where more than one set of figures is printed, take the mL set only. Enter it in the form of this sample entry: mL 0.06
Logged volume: mL 800
